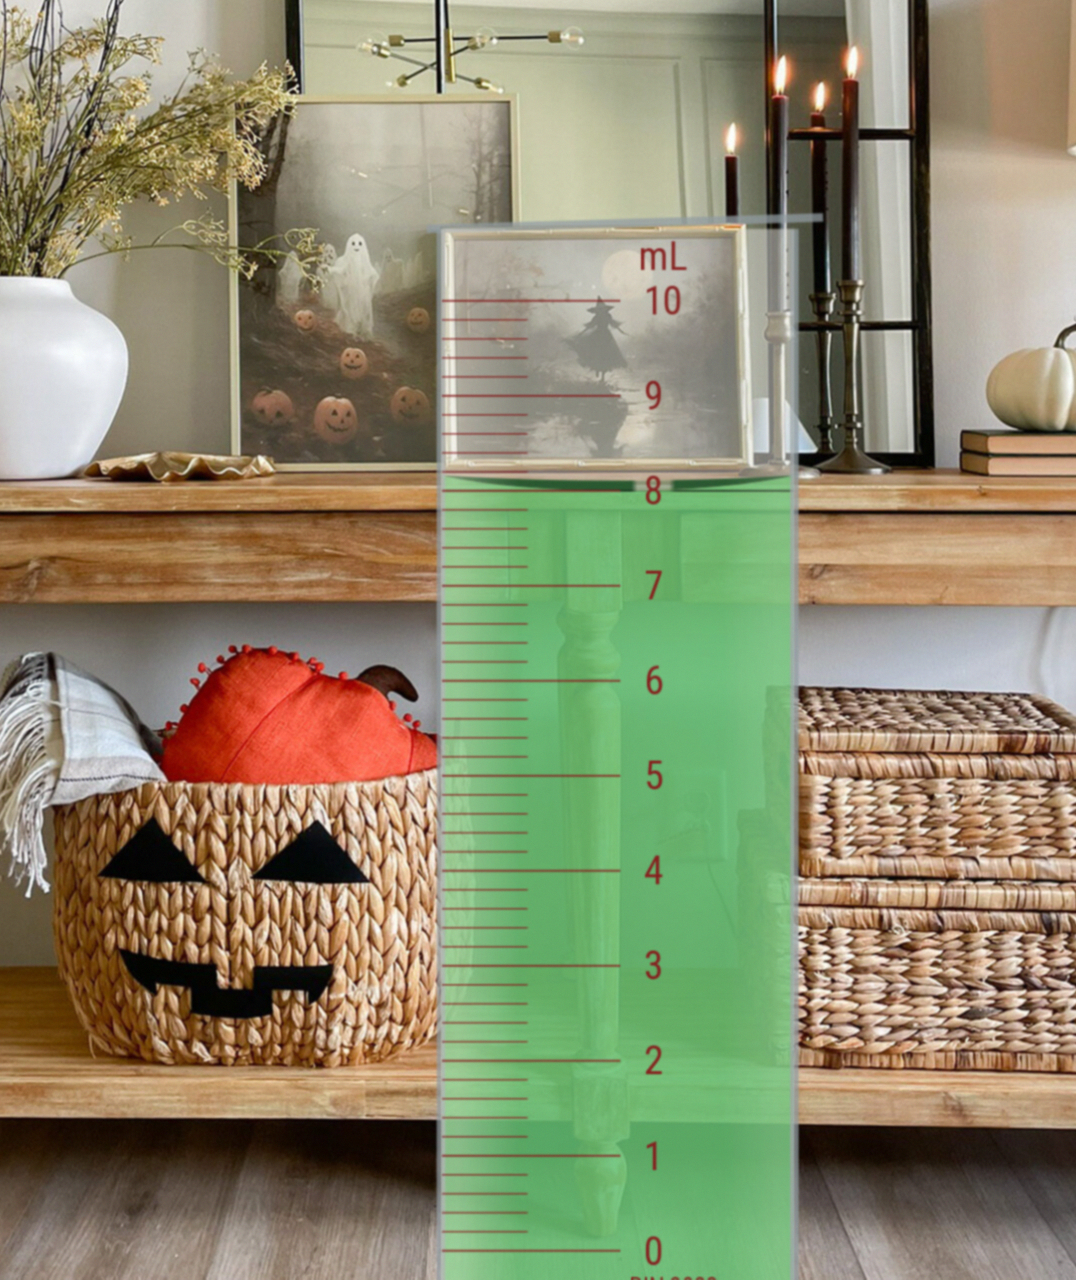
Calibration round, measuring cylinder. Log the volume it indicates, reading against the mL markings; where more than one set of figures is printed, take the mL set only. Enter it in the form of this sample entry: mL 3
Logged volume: mL 8
